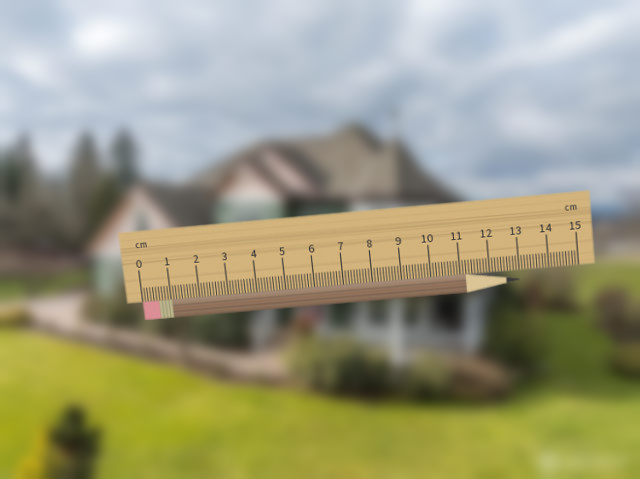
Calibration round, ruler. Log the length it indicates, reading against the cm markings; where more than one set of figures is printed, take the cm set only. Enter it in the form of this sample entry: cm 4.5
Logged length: cm 13
